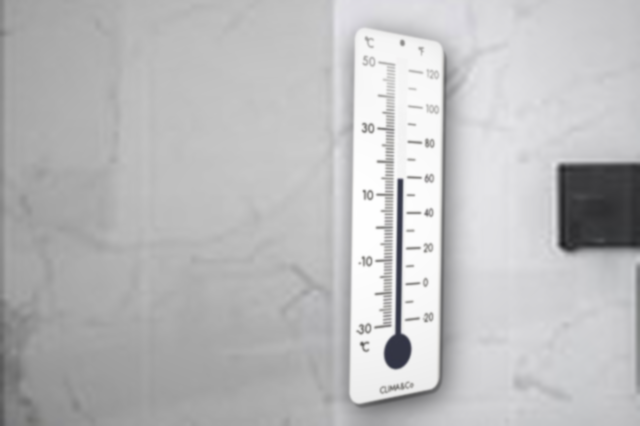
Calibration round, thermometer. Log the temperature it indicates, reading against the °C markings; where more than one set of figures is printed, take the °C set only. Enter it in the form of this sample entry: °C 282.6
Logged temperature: °C 15
